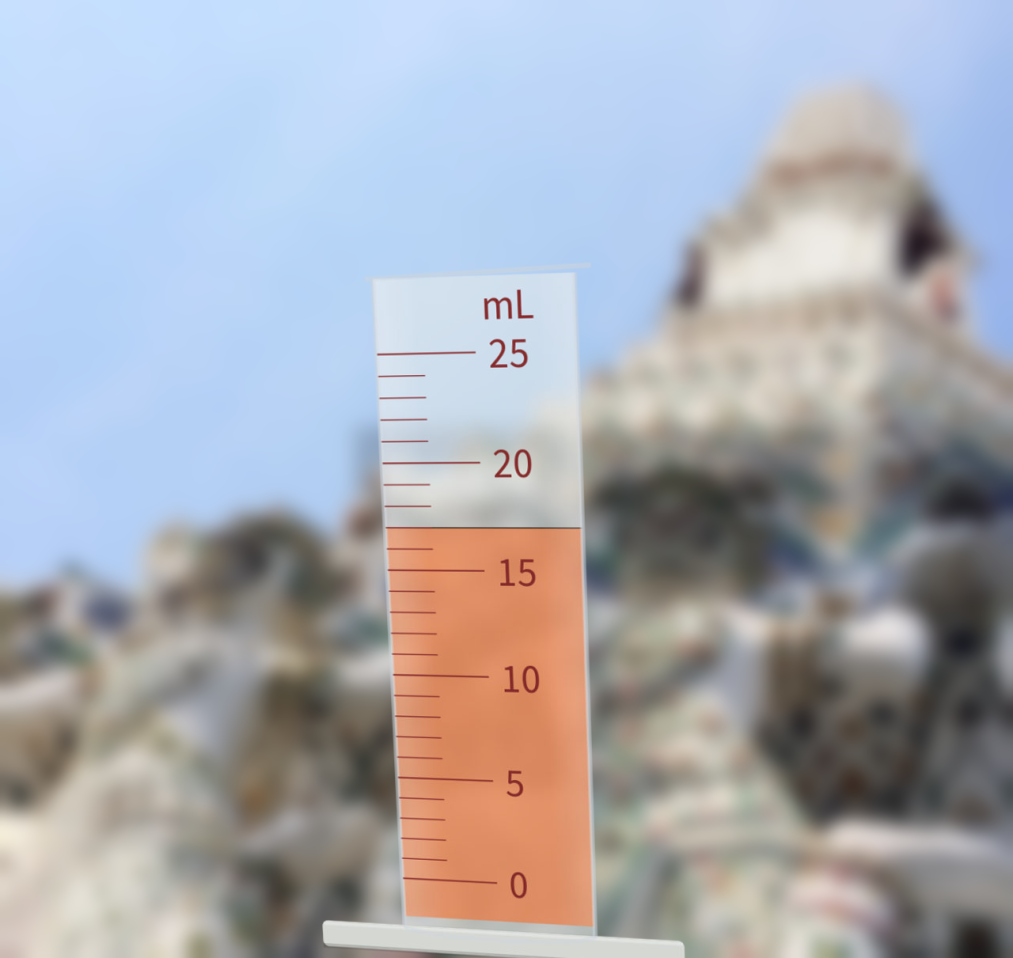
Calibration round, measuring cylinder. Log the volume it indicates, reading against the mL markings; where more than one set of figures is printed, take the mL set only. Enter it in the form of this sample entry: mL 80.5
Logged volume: mL 17
